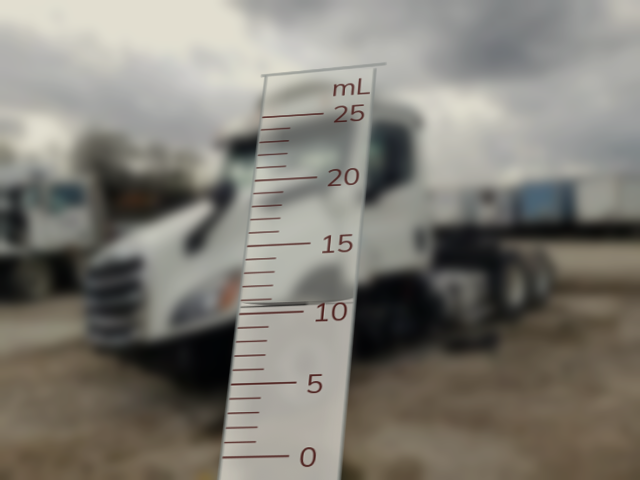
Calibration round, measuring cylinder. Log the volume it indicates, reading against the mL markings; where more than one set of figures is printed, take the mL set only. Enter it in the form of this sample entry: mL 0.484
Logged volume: mL 10.5
